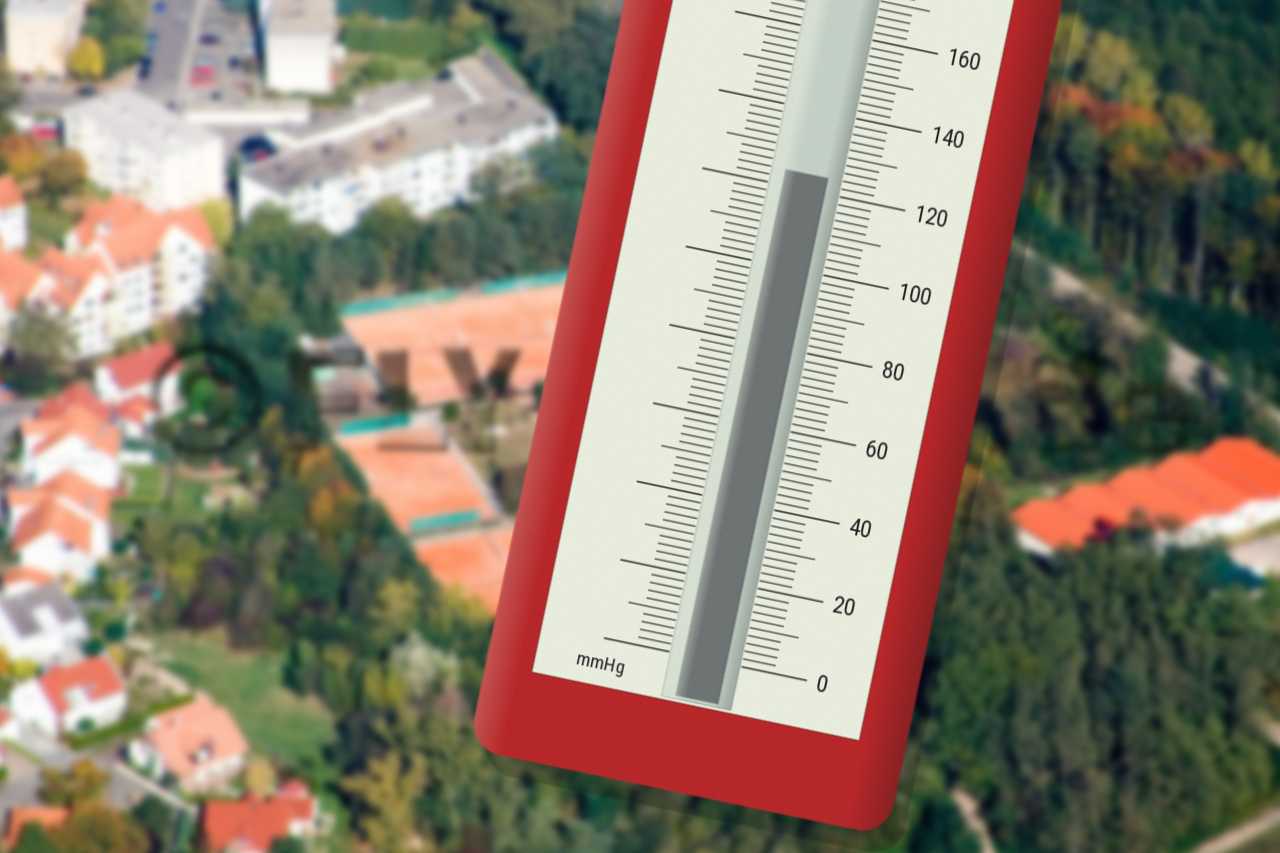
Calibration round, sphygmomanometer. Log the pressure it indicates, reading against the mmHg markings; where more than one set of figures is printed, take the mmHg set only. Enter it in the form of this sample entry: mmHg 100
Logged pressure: mmHg 124
